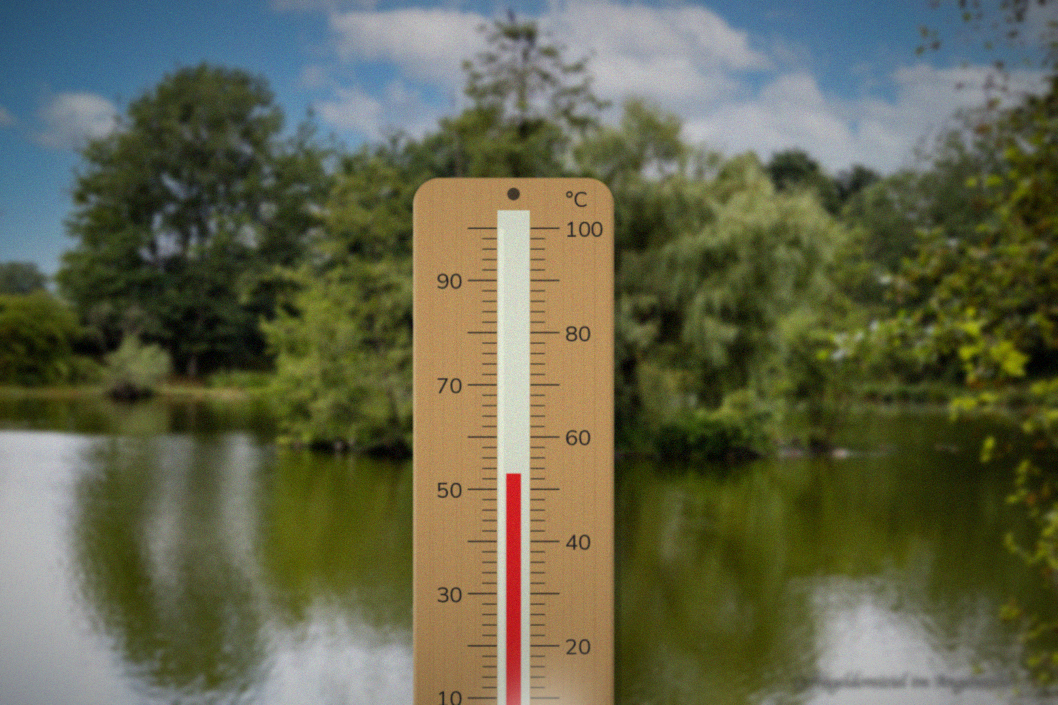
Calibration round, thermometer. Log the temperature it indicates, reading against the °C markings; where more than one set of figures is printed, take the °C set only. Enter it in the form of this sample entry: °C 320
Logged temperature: °C 53
